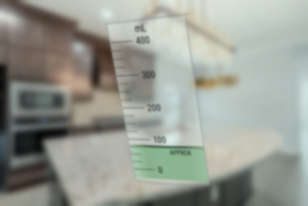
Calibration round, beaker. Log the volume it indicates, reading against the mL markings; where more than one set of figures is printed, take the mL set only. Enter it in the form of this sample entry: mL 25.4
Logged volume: mL 75
